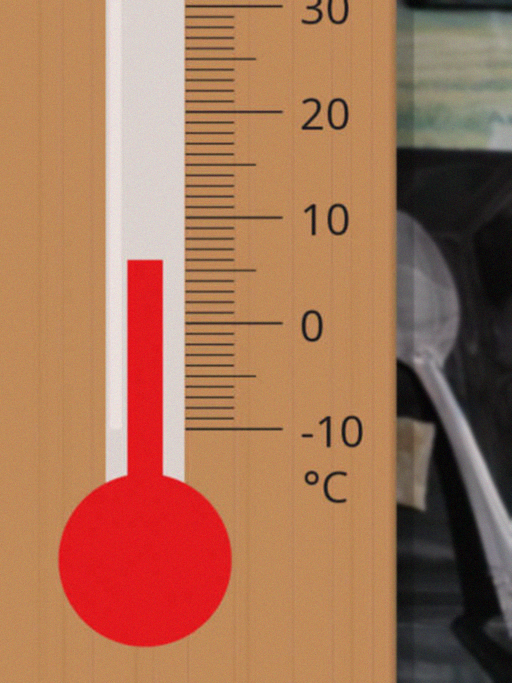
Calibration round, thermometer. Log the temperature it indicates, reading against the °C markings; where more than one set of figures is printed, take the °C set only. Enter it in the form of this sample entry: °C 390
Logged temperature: °C 6
